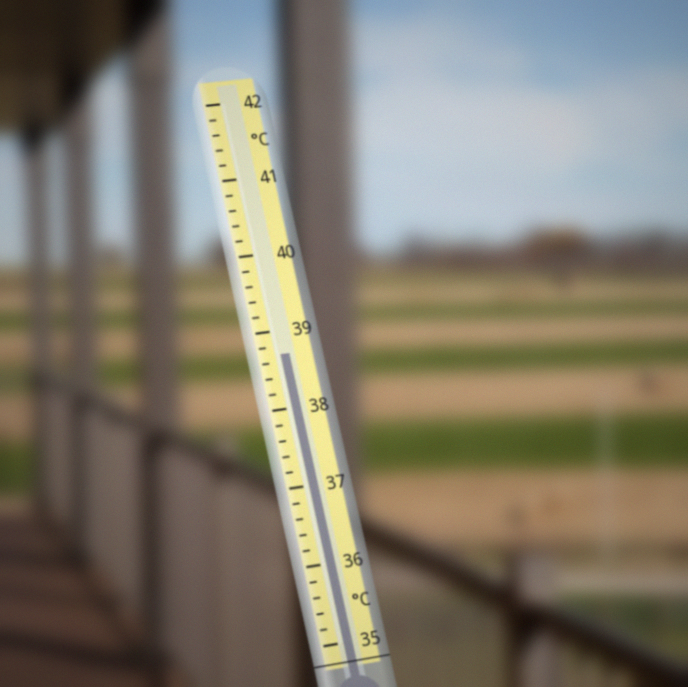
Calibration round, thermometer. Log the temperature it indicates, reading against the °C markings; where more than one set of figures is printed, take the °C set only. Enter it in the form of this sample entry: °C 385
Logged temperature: °C 38.7
